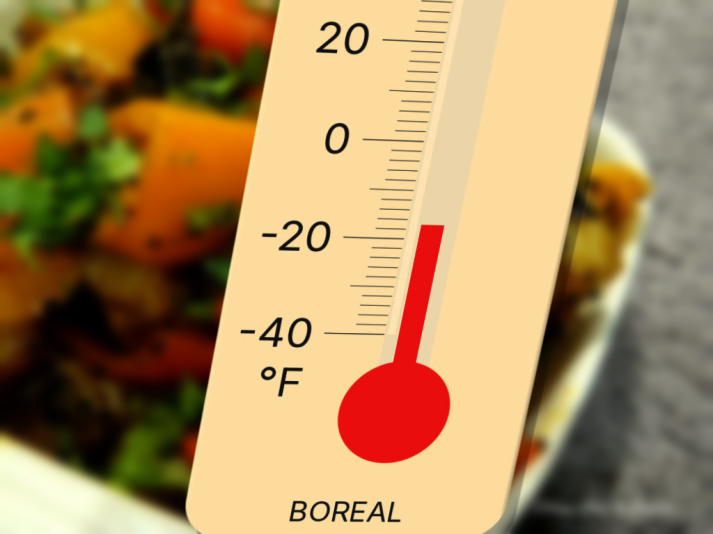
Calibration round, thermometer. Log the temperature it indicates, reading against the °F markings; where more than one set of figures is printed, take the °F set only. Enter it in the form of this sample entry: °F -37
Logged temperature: °F -17
